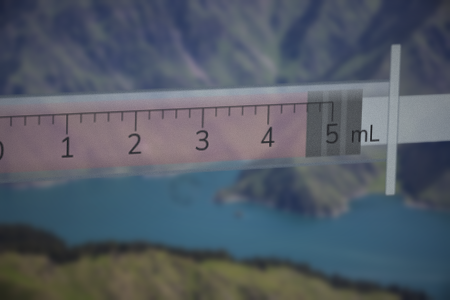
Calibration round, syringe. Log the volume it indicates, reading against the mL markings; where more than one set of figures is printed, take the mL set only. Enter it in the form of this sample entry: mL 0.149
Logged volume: mL 4.6
